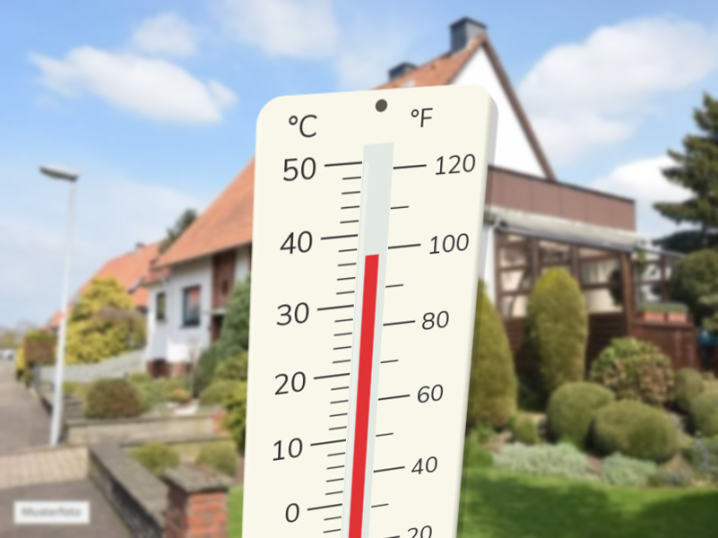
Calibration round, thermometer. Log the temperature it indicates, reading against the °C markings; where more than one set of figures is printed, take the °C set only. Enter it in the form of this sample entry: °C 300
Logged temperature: °C 37
